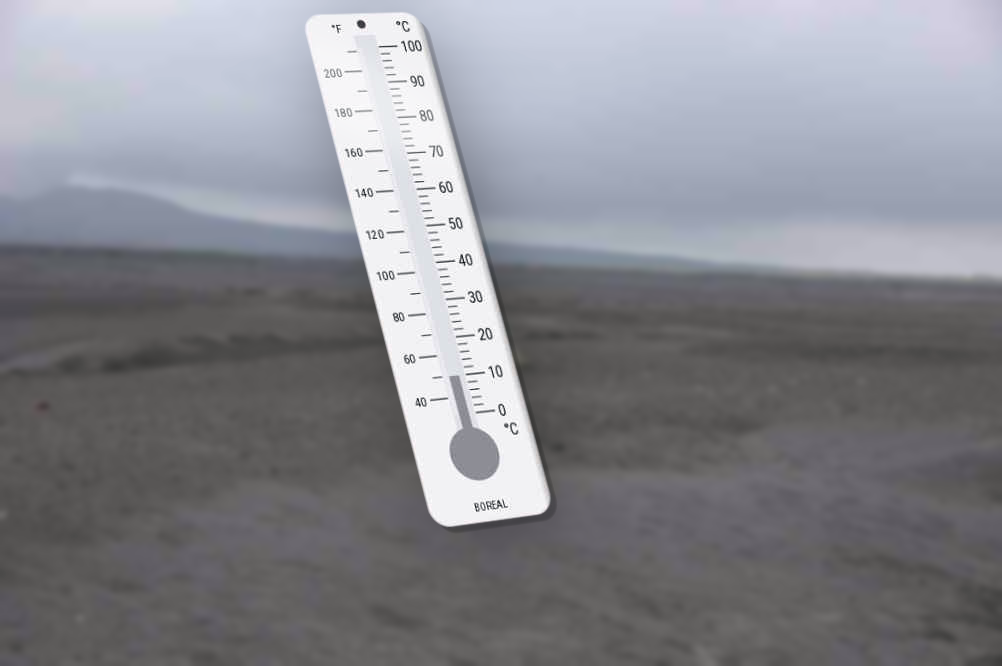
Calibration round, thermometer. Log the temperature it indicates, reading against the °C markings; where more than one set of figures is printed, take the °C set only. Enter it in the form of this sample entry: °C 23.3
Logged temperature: °C 10
